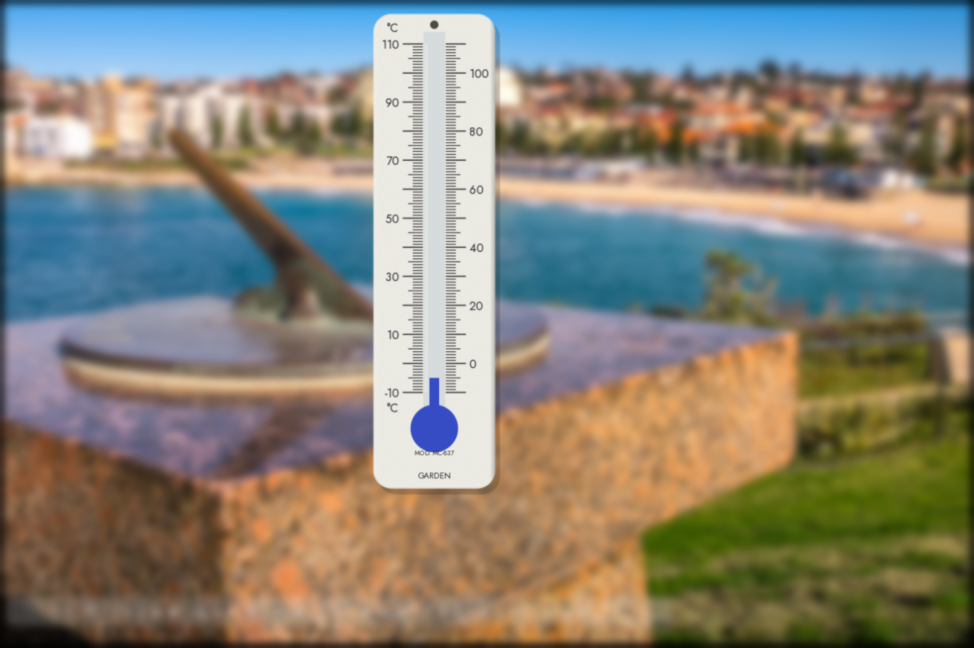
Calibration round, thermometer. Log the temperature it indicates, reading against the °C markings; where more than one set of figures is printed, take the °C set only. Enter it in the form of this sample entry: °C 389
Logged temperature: °C -5
